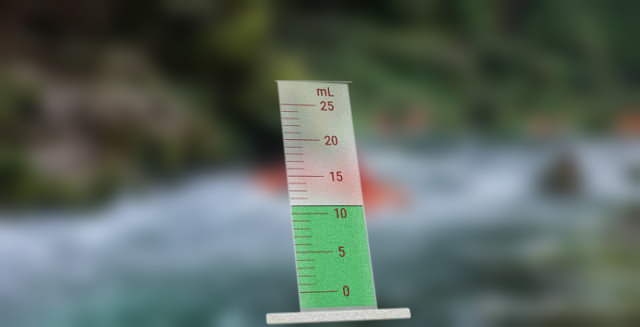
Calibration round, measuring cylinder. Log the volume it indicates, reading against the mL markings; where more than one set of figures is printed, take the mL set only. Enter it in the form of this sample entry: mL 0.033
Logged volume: mL 11
